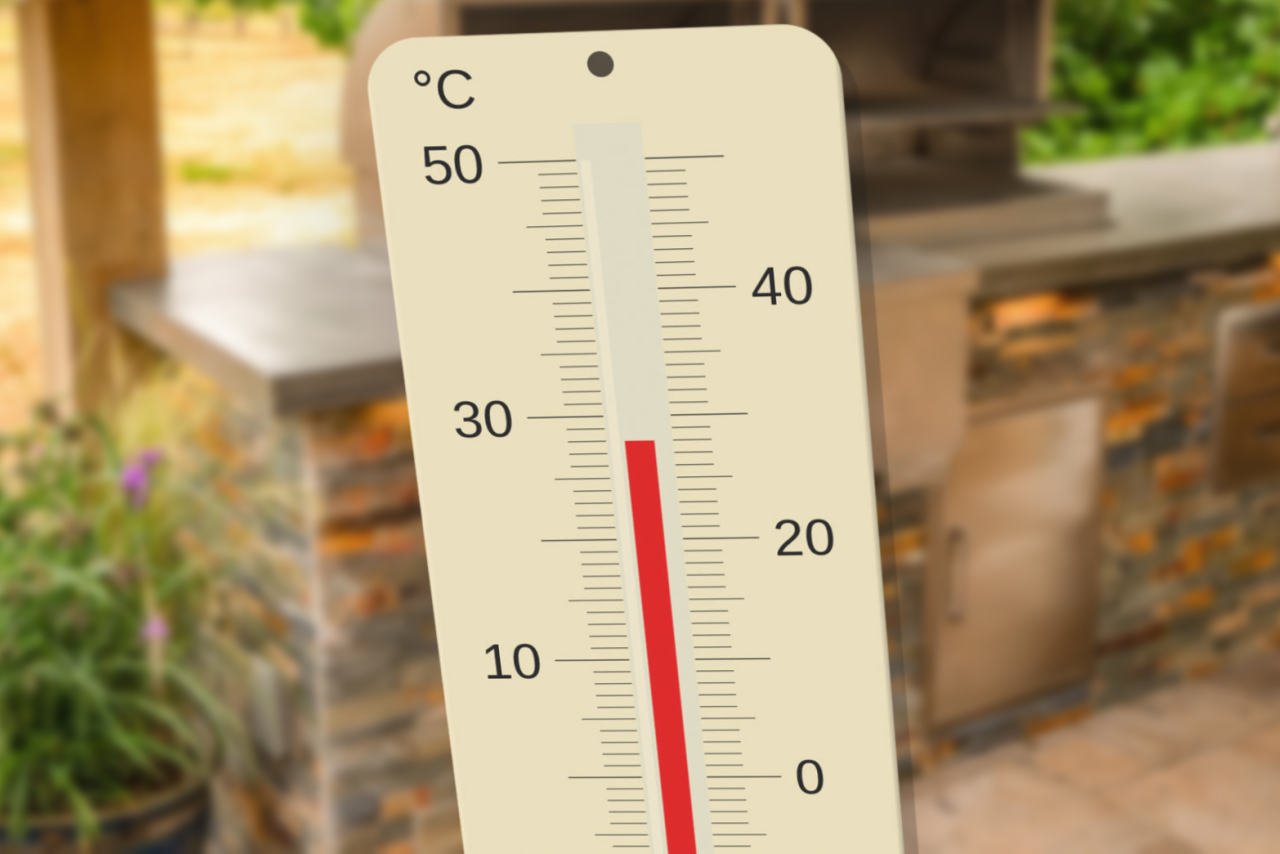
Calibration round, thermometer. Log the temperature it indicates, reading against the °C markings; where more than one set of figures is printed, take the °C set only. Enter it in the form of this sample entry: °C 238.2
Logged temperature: °C 28
